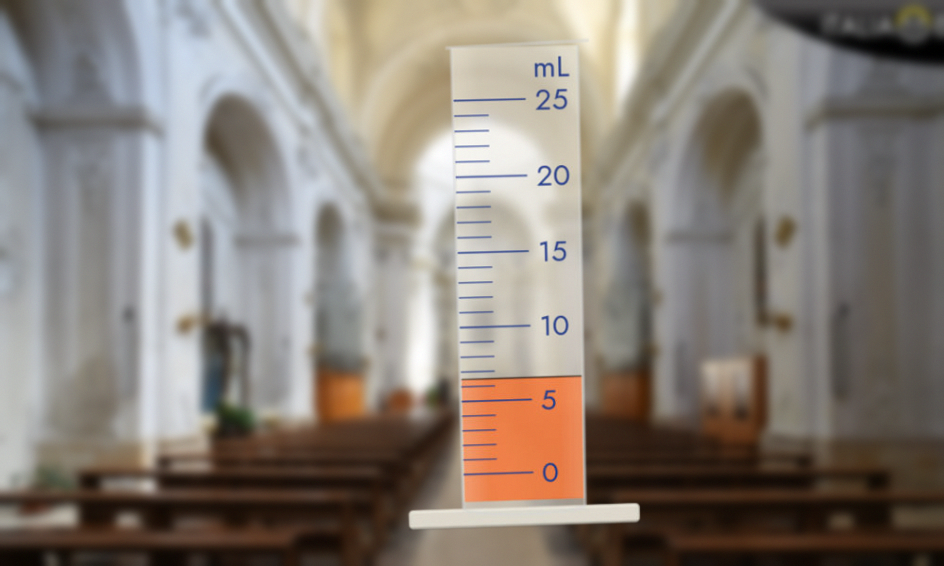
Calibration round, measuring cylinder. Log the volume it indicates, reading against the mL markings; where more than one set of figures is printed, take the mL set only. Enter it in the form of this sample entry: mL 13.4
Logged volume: mL 6.5
